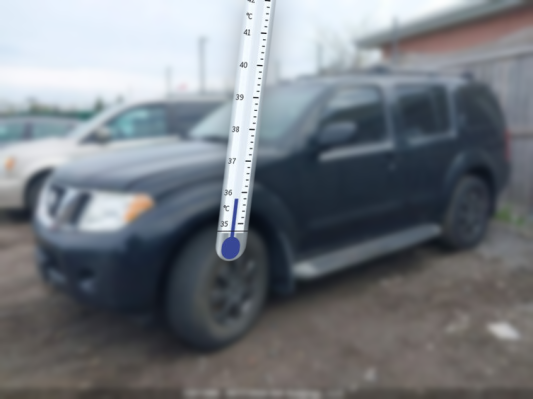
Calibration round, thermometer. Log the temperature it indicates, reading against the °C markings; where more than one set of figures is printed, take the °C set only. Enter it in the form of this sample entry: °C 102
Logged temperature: °C 35.8
